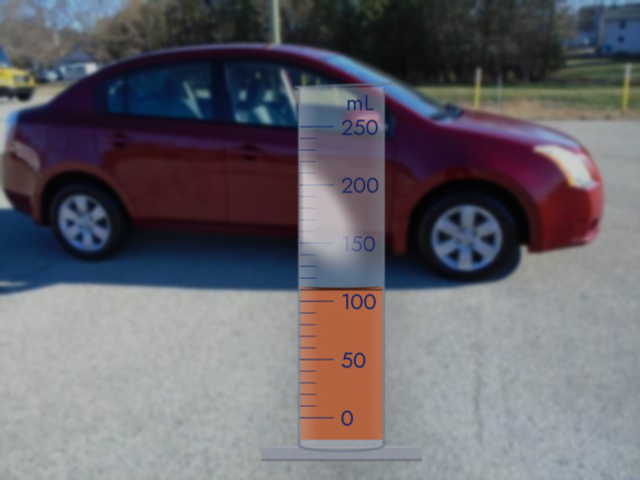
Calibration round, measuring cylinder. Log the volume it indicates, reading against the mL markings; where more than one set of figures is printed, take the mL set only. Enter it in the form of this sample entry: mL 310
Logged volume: mL 110
